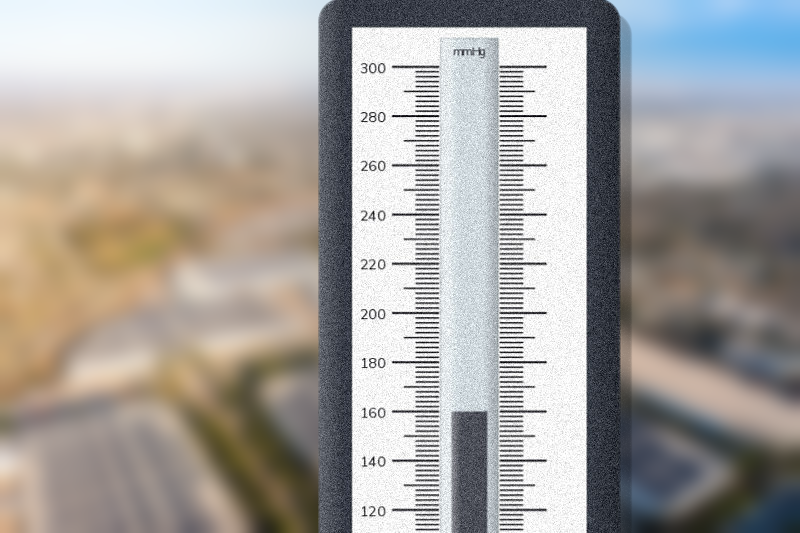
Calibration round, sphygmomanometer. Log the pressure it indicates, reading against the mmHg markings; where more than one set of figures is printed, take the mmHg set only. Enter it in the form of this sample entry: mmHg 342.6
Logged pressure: mmHg 160
